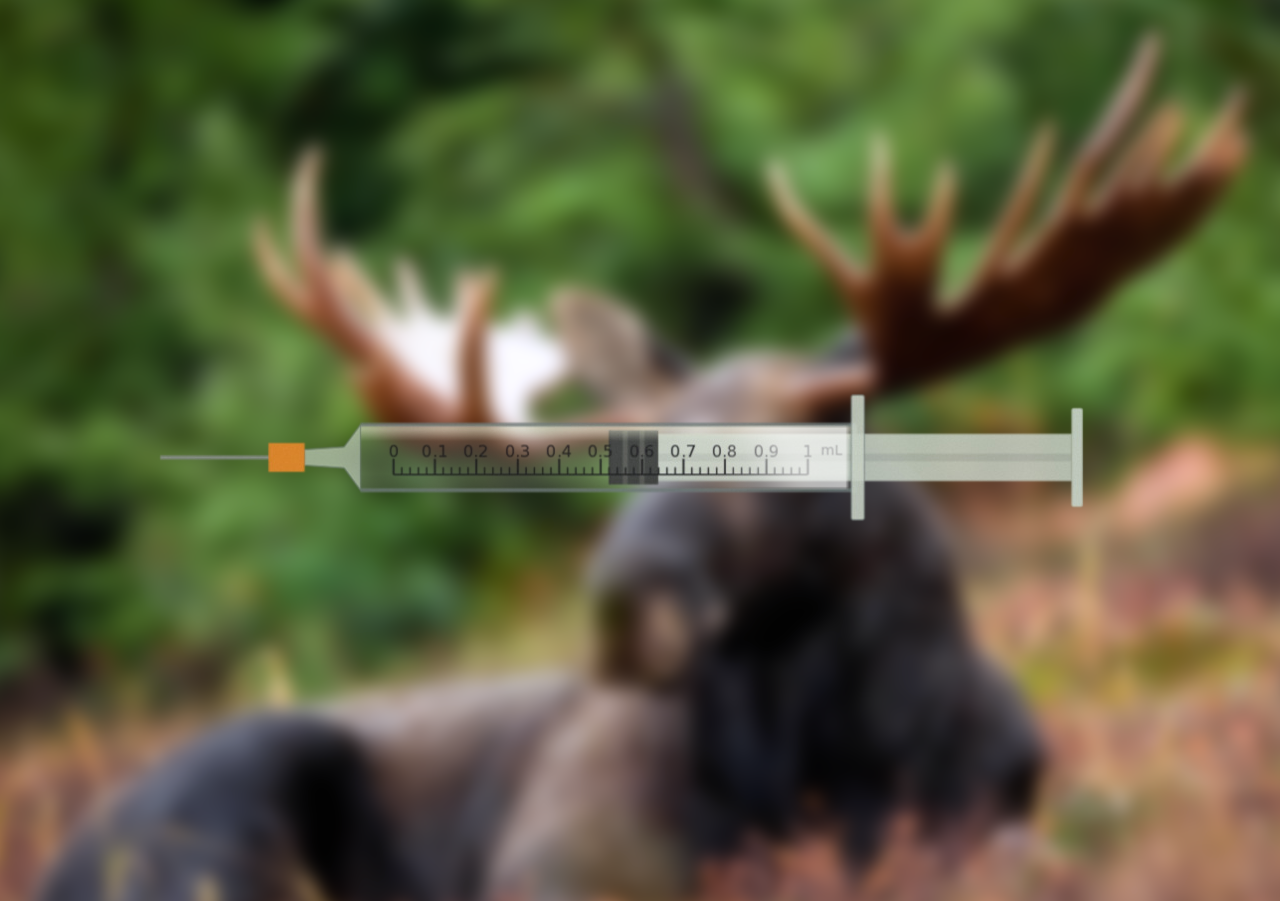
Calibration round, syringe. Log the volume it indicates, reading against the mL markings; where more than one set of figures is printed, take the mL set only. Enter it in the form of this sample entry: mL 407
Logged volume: mL 0.52
